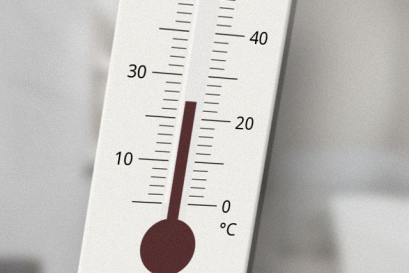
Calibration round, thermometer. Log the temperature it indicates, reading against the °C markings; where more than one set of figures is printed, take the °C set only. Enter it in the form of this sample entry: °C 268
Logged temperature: °C 24
